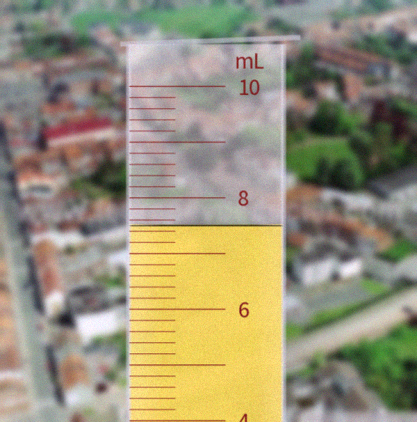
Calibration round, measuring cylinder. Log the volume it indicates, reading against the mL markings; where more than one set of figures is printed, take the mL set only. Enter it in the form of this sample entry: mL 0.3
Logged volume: mL 7.5
